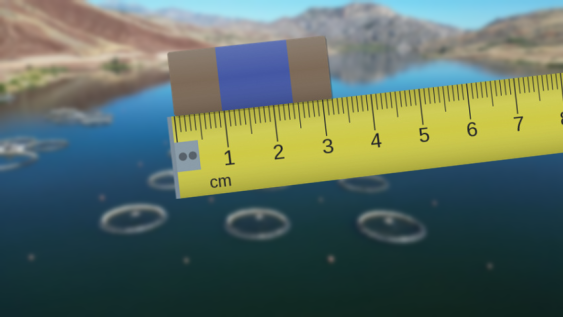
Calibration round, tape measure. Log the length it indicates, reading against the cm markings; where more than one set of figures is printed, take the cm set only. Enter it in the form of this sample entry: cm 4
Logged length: cm 3.2
